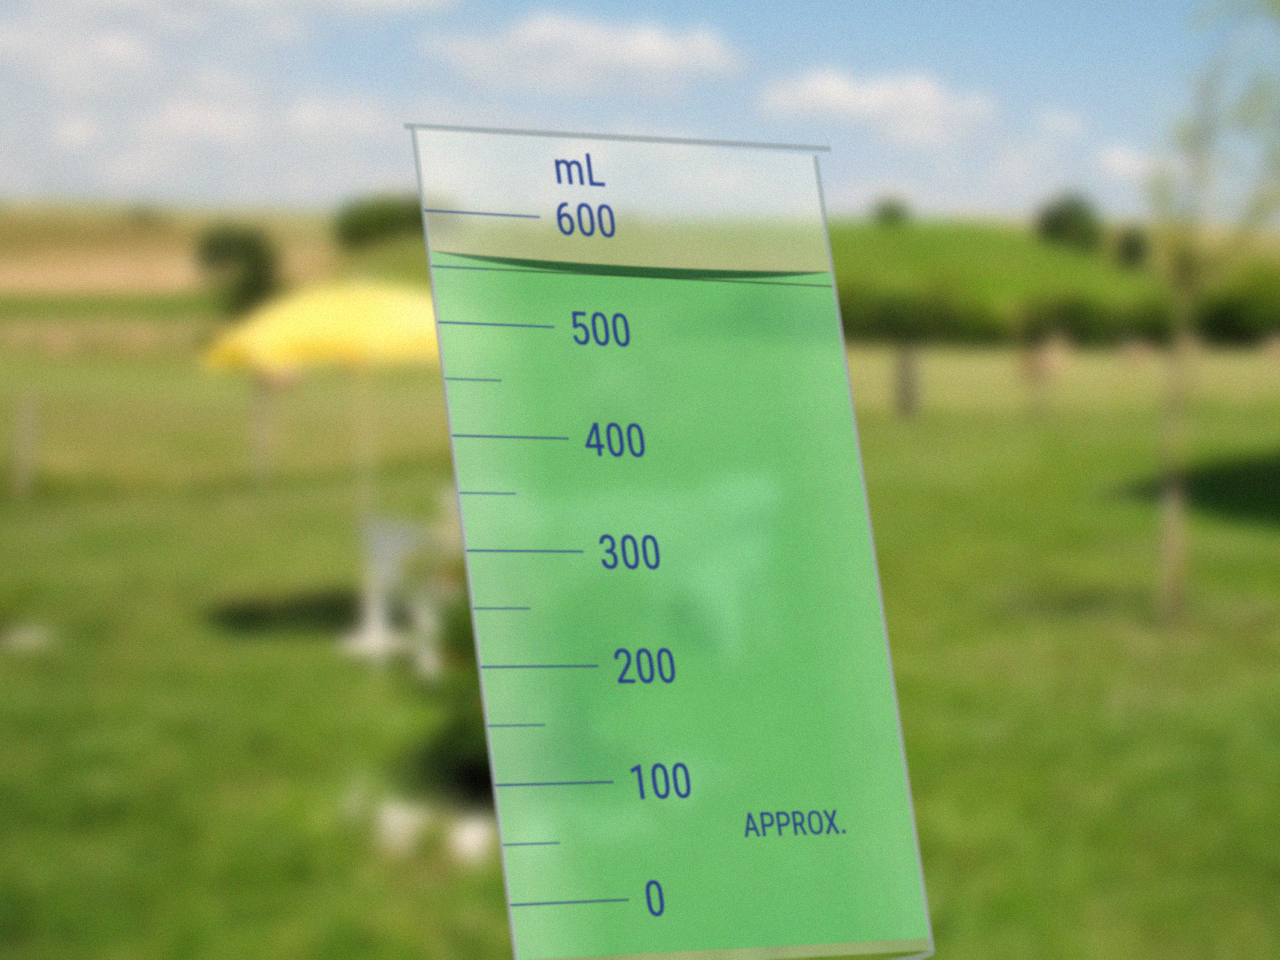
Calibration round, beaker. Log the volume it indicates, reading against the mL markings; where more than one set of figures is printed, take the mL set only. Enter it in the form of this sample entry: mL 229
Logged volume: mL 550
